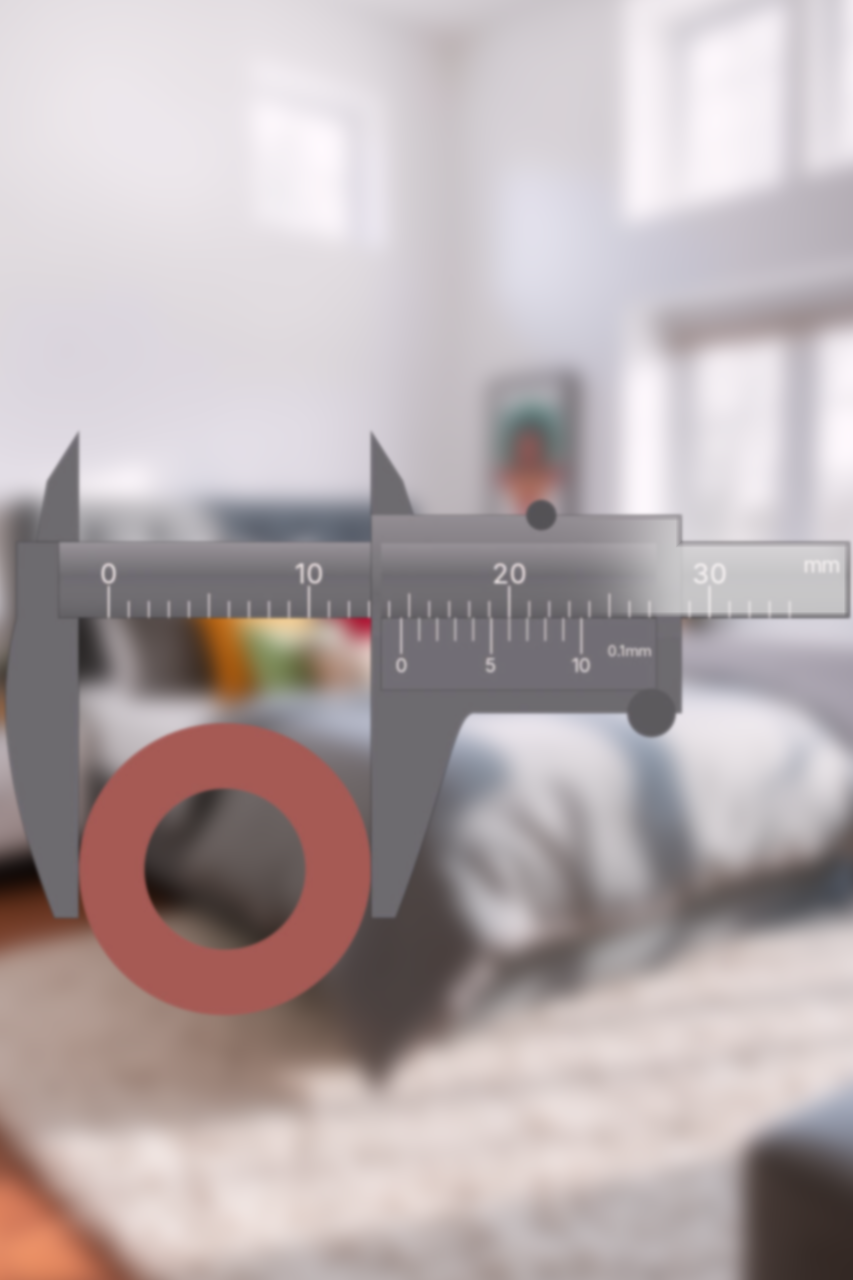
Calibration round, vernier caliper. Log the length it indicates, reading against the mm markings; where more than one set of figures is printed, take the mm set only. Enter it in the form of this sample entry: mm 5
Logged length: mm 14.6
